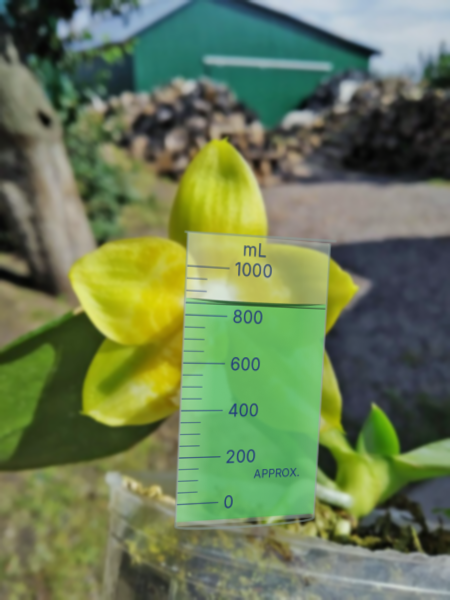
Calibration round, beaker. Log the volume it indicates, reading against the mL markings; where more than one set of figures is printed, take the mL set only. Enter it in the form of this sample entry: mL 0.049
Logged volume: mL 850
